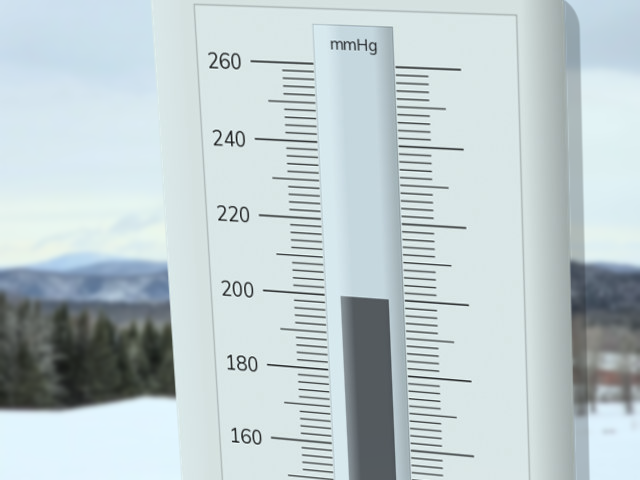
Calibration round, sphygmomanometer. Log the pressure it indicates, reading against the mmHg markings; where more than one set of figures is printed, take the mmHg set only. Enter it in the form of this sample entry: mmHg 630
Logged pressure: mmHg 200
